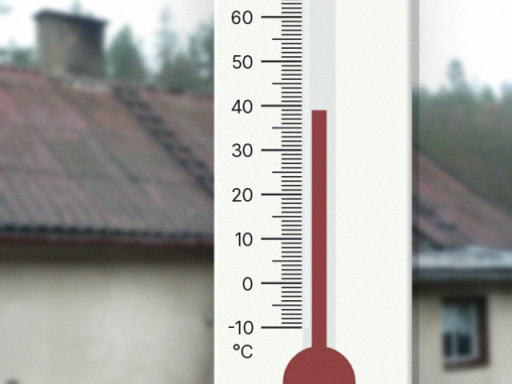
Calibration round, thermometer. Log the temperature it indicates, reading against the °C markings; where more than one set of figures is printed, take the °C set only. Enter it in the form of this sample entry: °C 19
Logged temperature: °C 39
